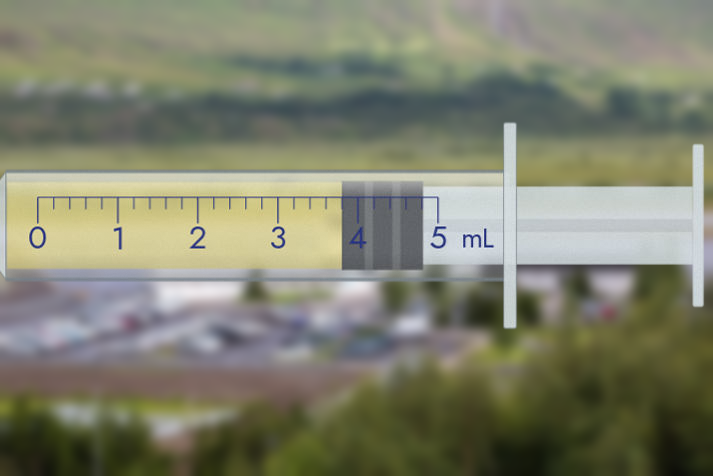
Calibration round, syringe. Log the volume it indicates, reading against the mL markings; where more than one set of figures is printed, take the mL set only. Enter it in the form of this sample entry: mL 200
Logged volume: mL 3.8
